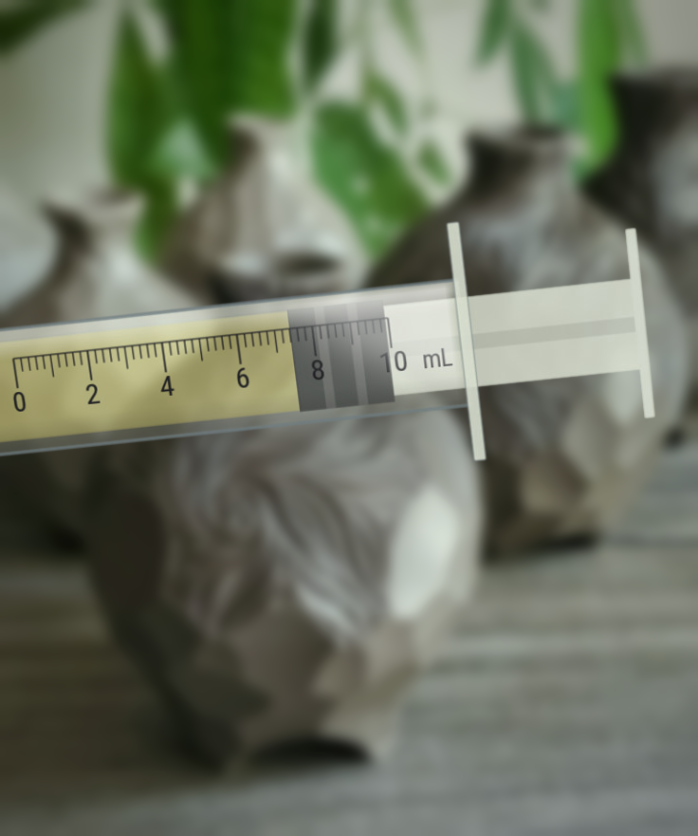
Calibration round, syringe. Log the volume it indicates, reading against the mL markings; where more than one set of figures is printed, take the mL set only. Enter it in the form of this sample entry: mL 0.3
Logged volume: mL 7.4
